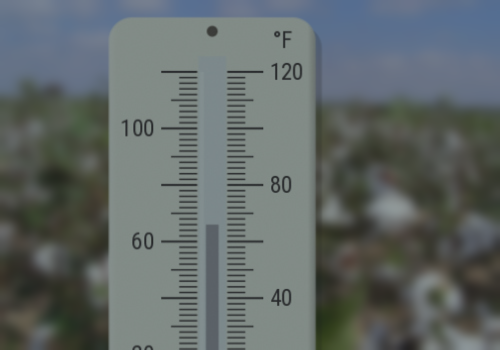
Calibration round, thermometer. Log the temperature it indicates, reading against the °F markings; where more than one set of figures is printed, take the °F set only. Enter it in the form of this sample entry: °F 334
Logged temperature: °F 66
